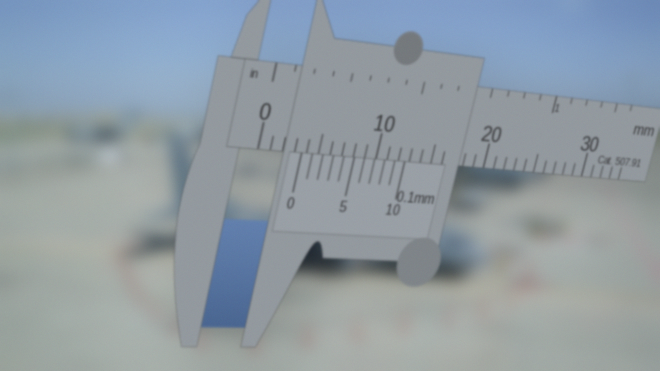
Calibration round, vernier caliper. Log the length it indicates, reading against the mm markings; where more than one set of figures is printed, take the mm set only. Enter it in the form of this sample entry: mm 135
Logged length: mm 3.6
